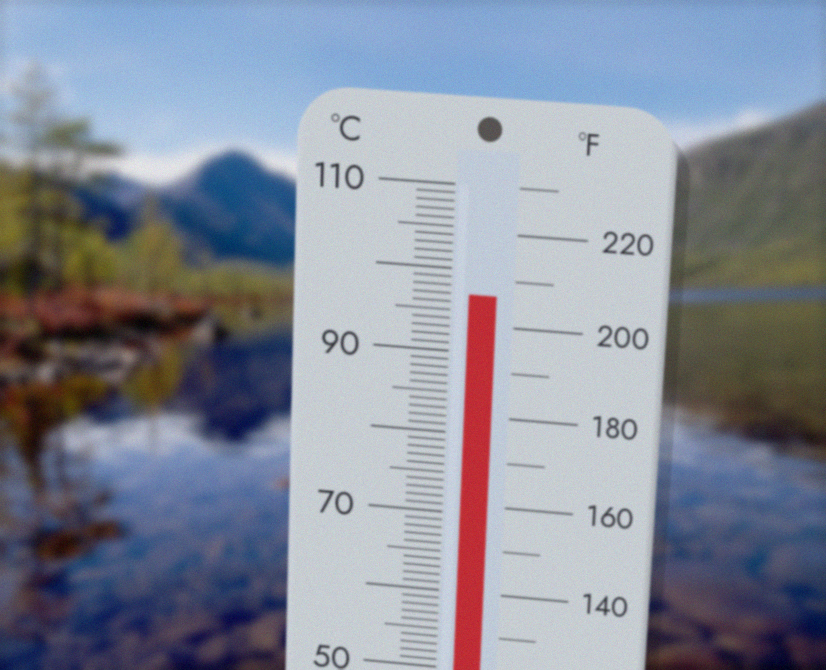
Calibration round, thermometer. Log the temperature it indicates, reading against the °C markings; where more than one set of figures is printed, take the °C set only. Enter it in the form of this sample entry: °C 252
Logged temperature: °C 97
